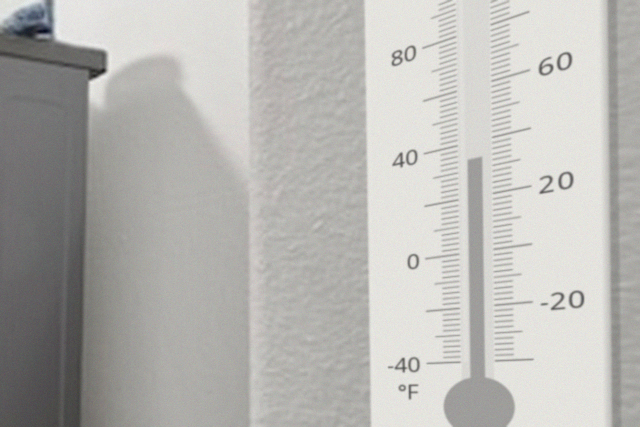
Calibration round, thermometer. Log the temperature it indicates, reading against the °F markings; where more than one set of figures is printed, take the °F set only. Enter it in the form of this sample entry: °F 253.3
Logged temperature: °F 34
